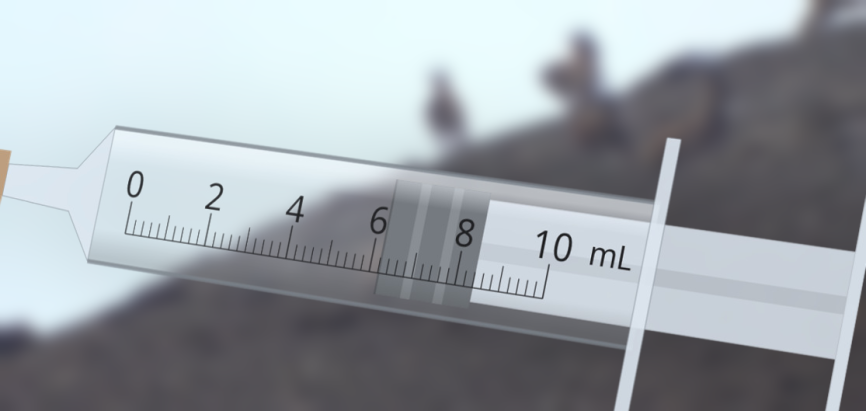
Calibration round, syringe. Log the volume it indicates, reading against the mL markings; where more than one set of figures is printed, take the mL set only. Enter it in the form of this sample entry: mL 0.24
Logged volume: mL 6.2
